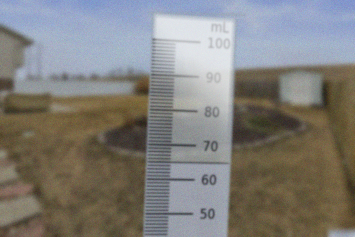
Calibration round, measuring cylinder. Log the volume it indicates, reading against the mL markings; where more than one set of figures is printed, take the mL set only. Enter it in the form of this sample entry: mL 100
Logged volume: mL 65
